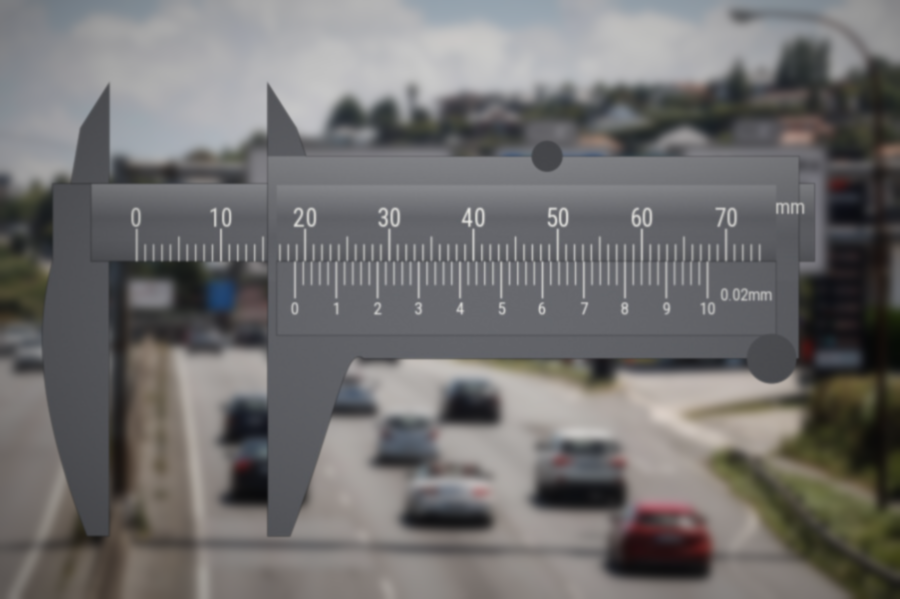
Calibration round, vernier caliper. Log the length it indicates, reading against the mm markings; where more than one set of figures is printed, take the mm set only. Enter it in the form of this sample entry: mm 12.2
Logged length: mm 18.8
